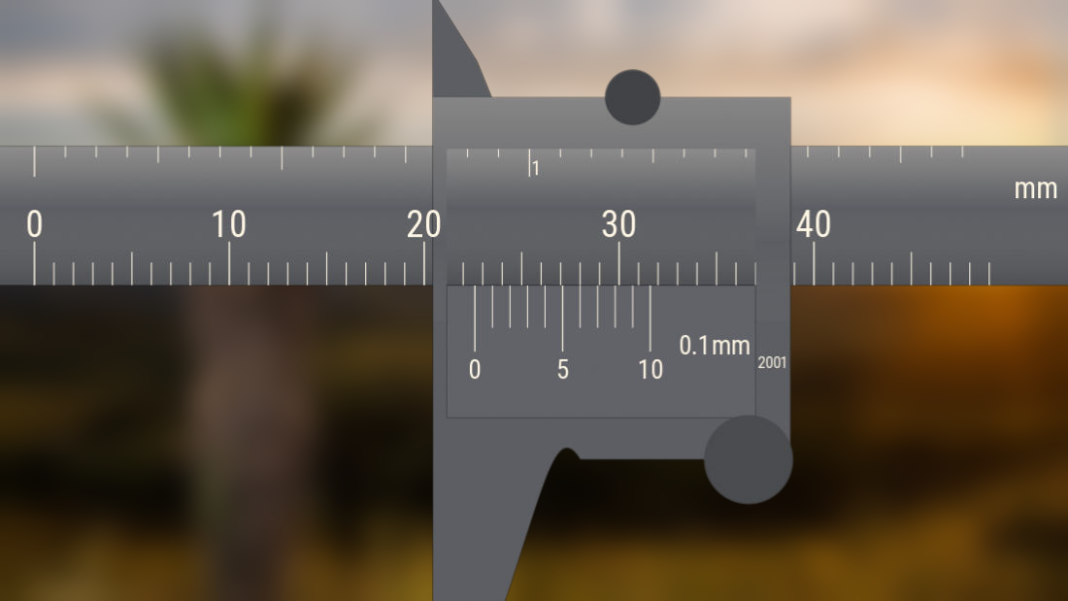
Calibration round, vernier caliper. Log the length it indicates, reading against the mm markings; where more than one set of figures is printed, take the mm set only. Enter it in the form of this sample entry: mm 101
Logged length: mm 22.6
